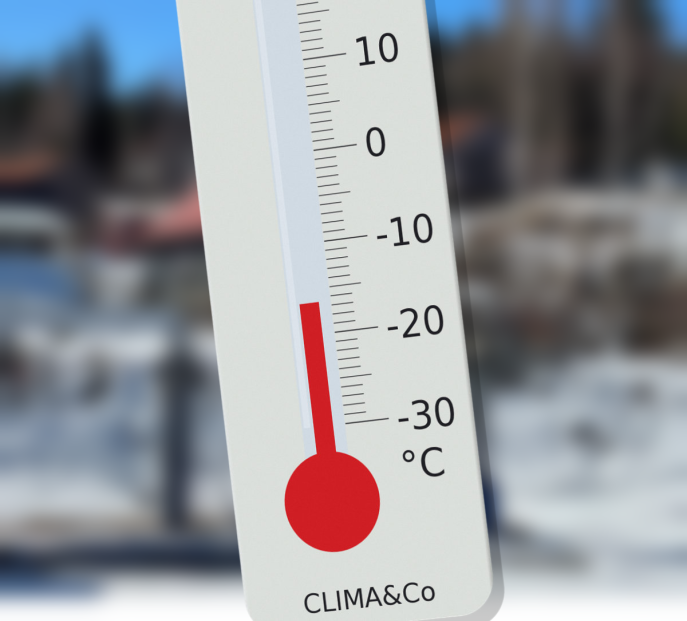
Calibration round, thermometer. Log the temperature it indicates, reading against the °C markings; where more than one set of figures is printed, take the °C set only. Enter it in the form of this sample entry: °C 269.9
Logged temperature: °C -16.5
